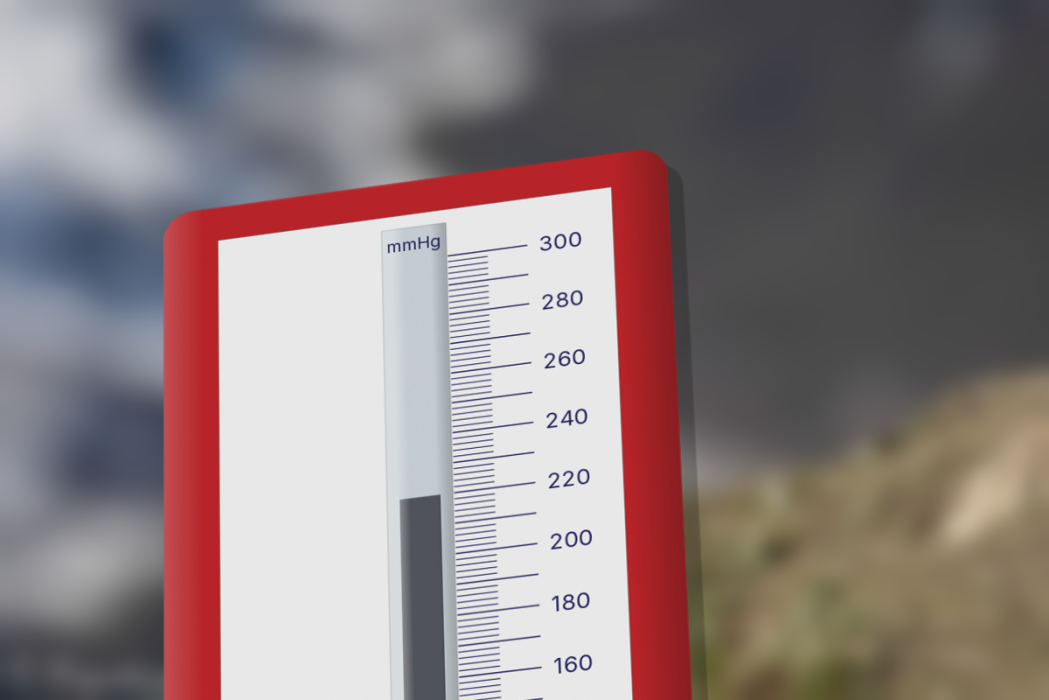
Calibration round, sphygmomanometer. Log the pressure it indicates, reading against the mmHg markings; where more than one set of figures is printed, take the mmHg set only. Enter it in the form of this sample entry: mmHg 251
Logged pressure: mmHg 220
